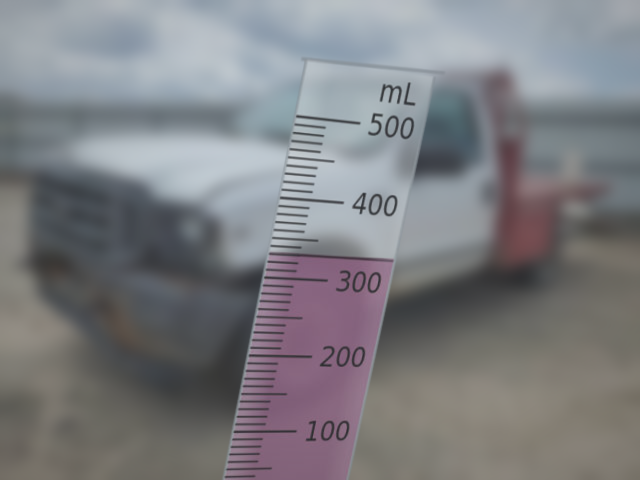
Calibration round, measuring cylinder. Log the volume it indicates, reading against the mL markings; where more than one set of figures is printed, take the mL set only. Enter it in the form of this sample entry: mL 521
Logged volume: mL 330
